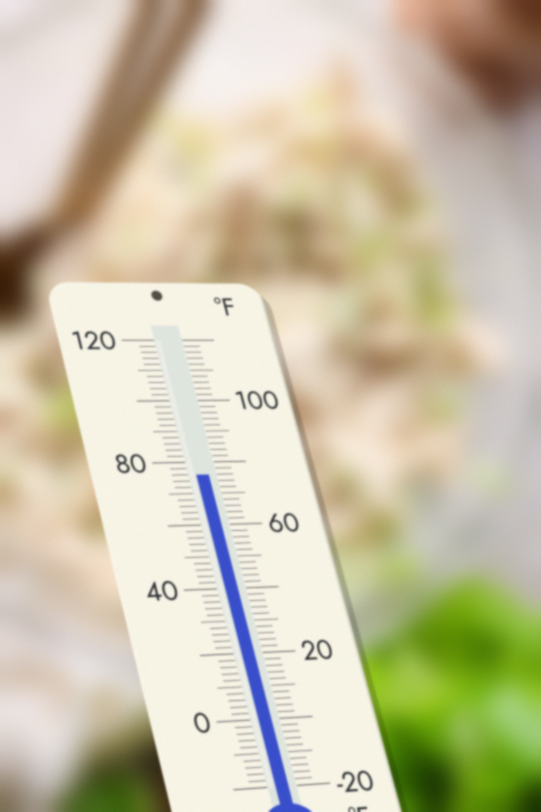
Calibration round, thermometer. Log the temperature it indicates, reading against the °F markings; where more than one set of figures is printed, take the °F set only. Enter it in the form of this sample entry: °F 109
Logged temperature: °F 76
